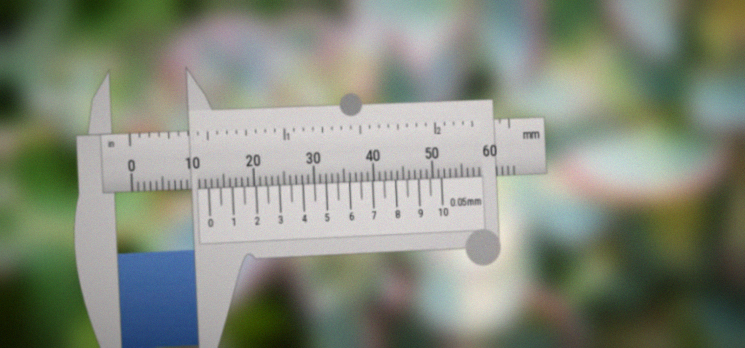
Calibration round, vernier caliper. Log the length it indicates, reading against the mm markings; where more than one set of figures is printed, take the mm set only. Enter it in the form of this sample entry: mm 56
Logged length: mm 12.5
